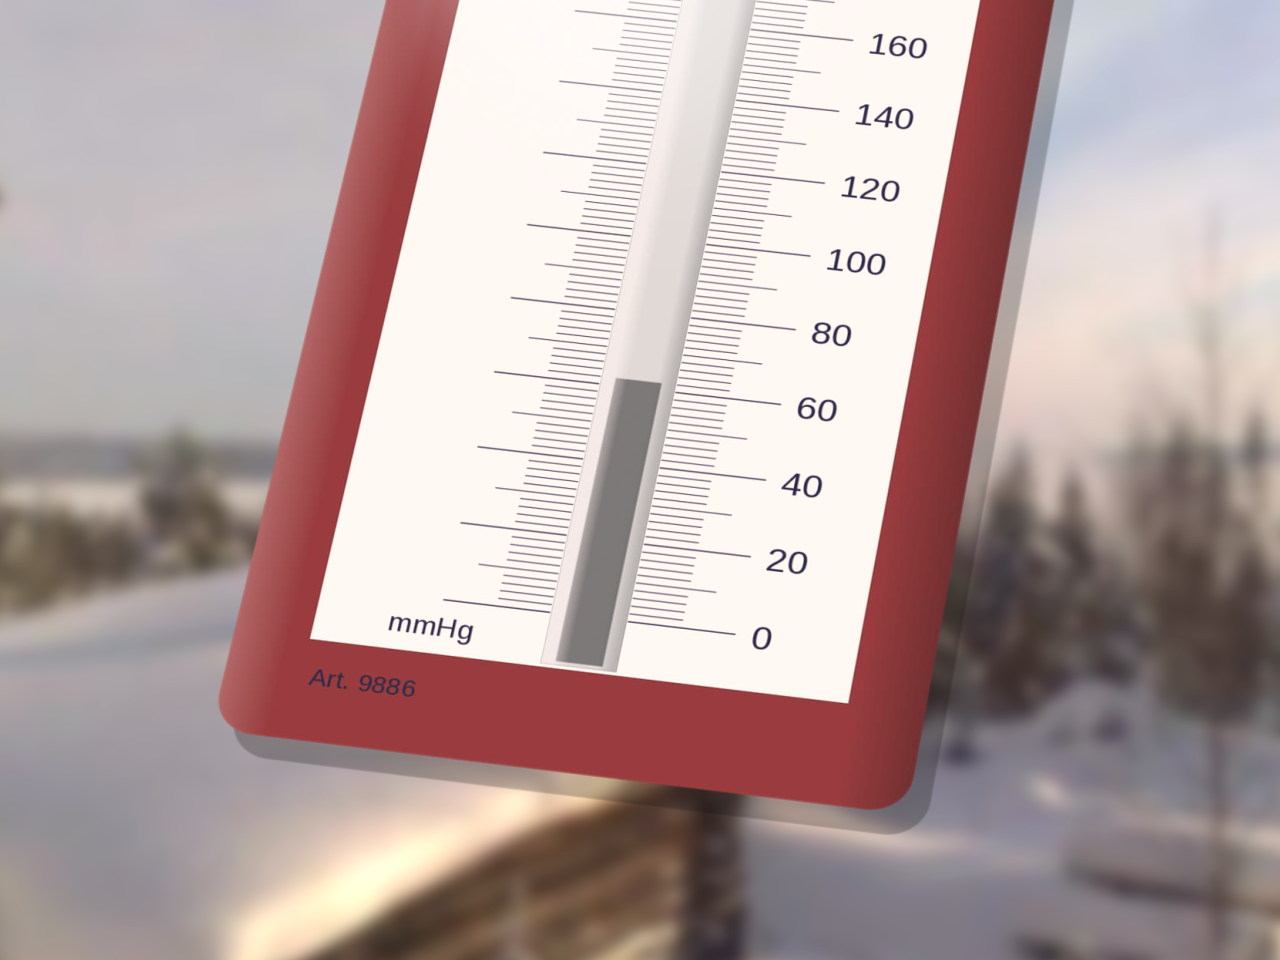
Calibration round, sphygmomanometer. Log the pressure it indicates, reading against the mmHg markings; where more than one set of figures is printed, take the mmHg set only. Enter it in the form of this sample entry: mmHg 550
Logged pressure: mmHg 62
